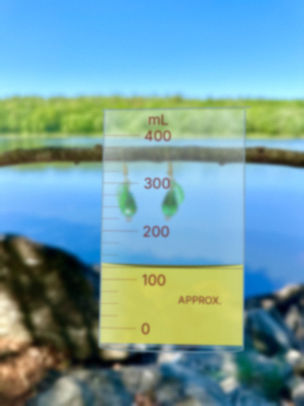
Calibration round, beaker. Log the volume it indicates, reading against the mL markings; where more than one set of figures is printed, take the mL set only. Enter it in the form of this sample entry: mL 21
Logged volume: mL 125
